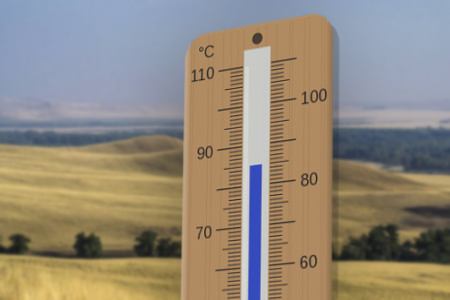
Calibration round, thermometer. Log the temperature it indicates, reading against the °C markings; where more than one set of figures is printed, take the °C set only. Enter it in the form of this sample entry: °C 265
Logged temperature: °C 85
